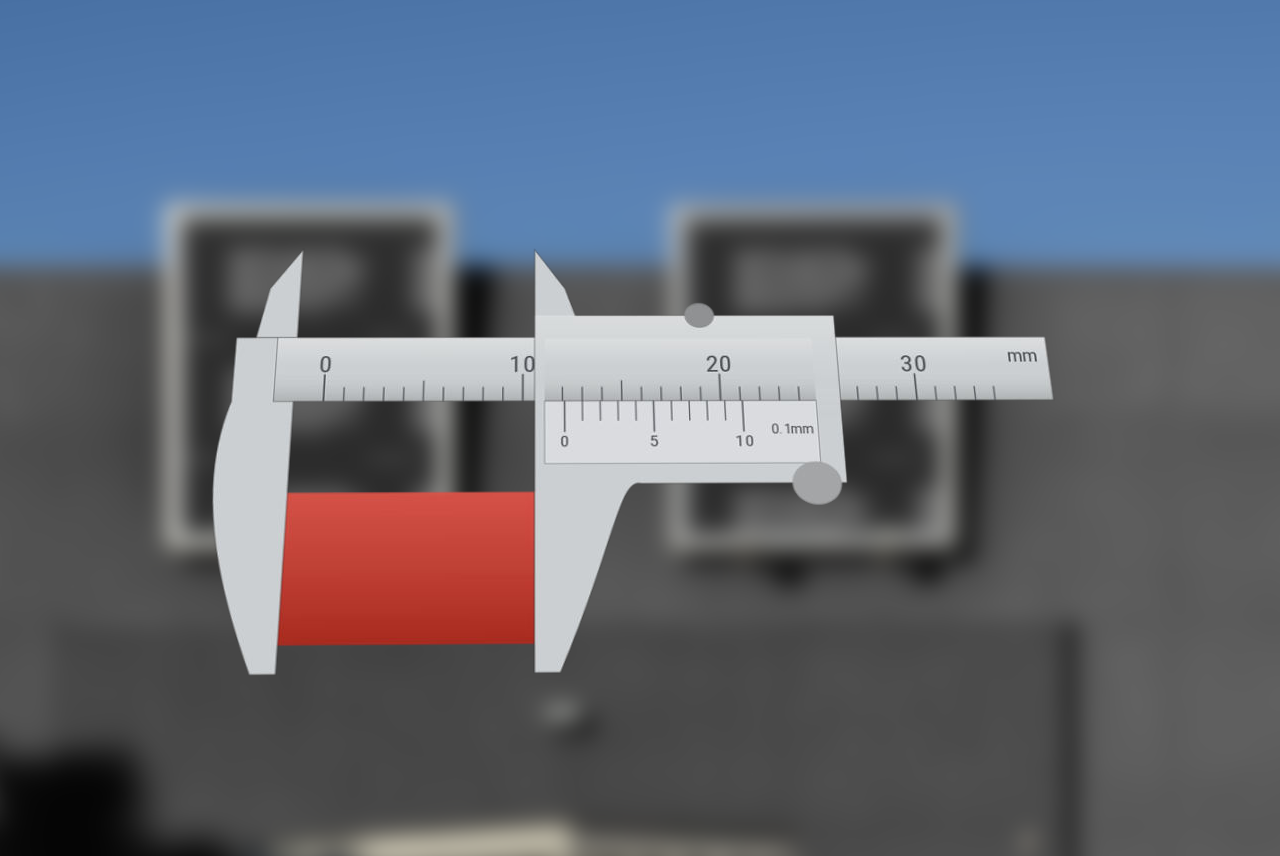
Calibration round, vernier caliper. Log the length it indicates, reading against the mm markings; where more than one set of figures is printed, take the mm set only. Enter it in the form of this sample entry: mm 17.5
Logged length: mm 12.1
